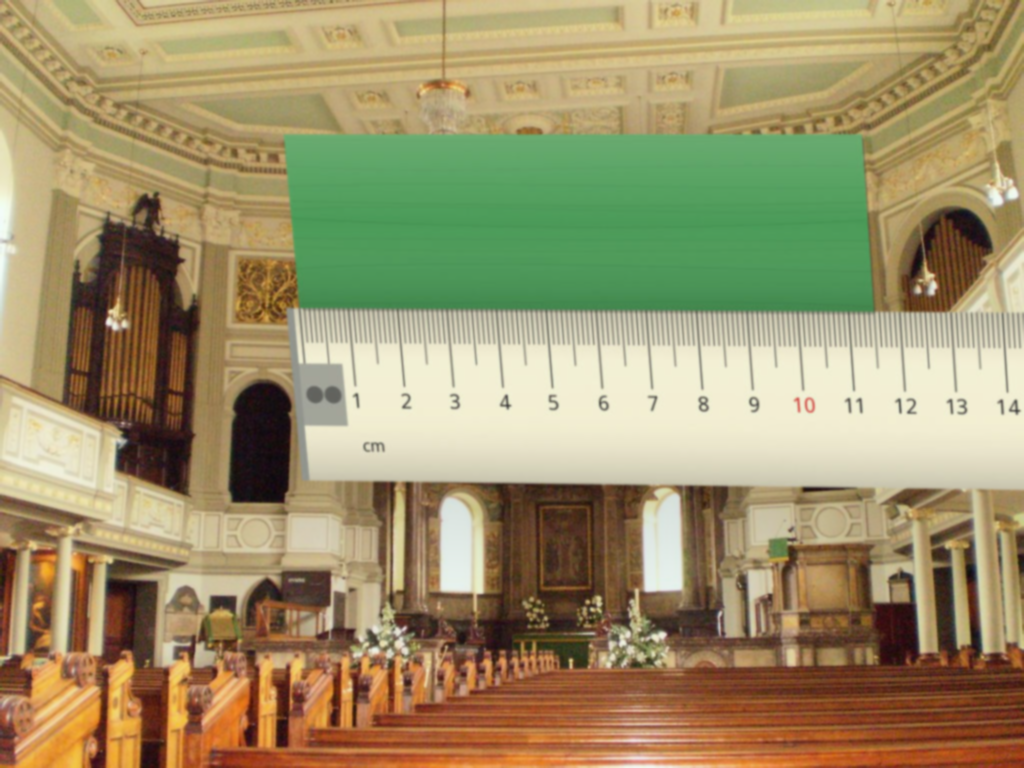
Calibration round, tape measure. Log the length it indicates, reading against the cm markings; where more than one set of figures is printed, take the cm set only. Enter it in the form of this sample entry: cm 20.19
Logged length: cm 11.5
